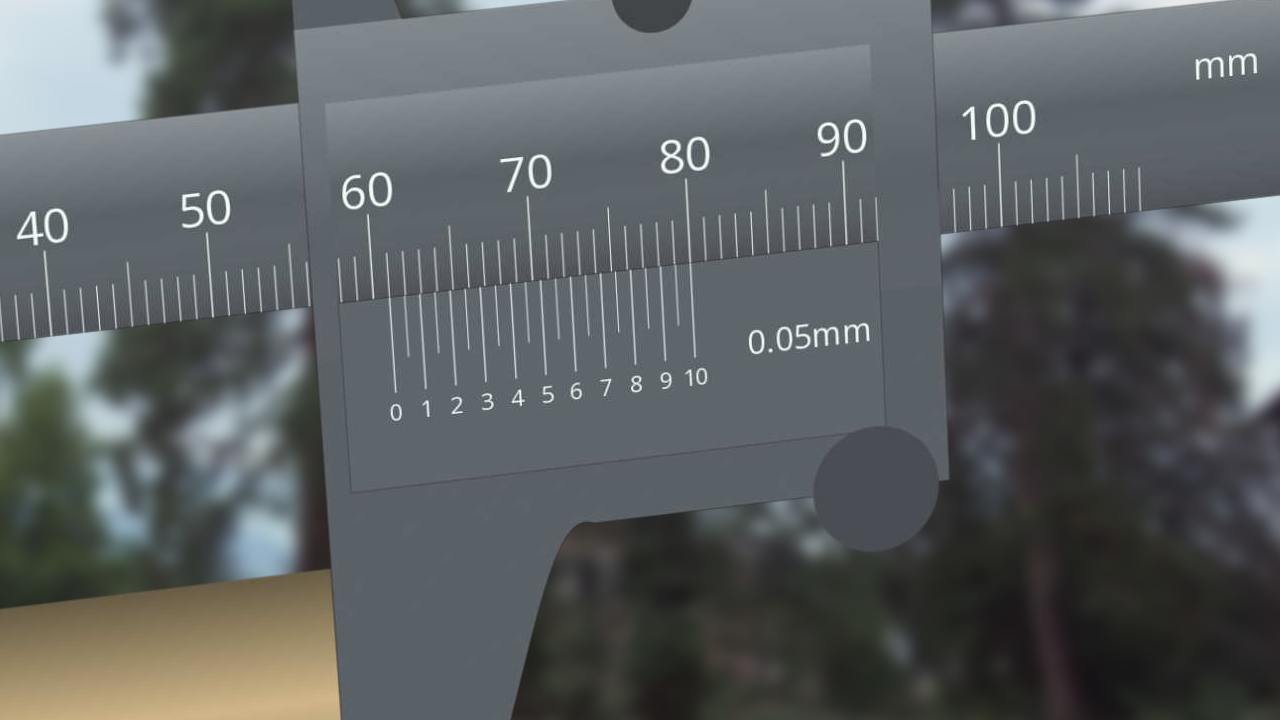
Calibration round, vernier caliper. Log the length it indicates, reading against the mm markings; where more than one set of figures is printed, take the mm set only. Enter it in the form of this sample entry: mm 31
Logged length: mm 61.0
